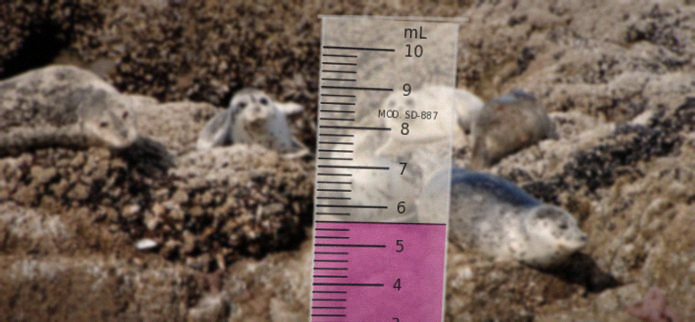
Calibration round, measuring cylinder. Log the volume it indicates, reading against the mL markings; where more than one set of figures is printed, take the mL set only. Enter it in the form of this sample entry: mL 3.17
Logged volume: mL 5.6
